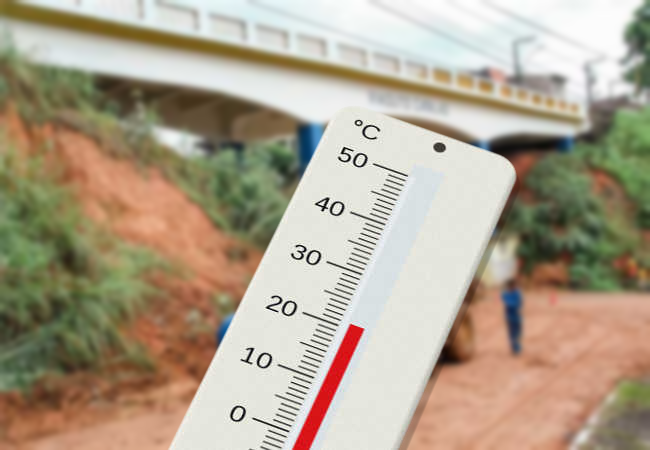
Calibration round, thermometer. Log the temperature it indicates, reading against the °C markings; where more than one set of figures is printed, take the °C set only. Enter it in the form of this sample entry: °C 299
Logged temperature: °C 21
